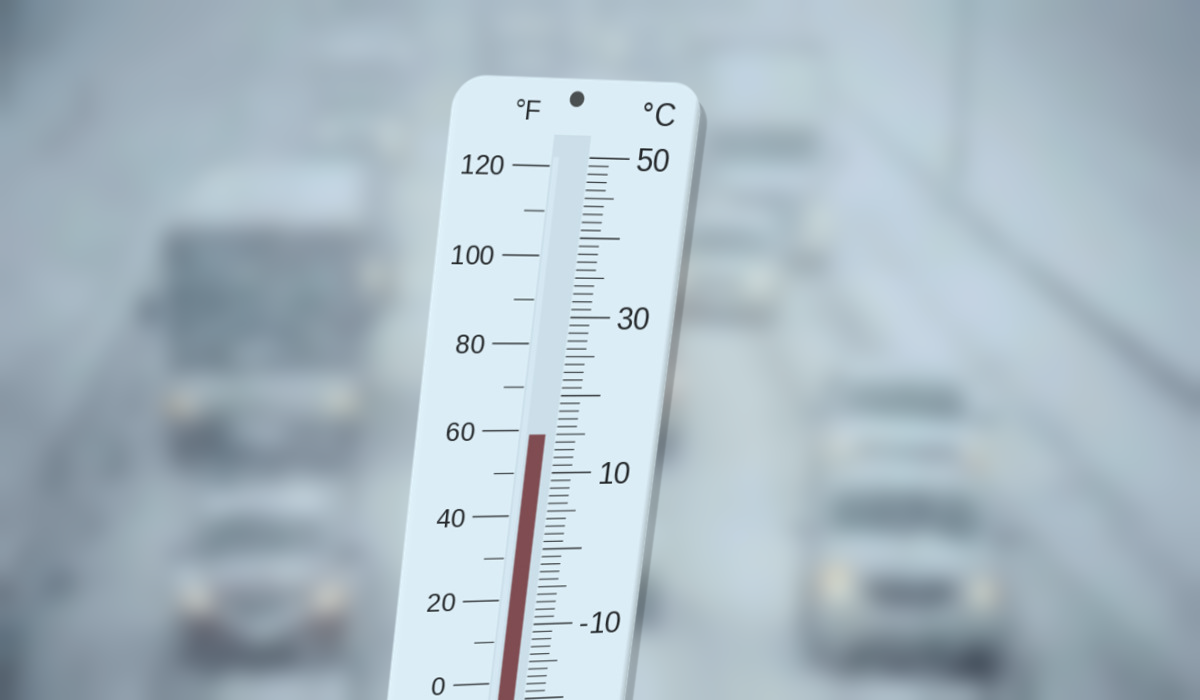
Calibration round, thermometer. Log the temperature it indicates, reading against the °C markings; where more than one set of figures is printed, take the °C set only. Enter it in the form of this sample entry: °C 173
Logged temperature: °C 15
